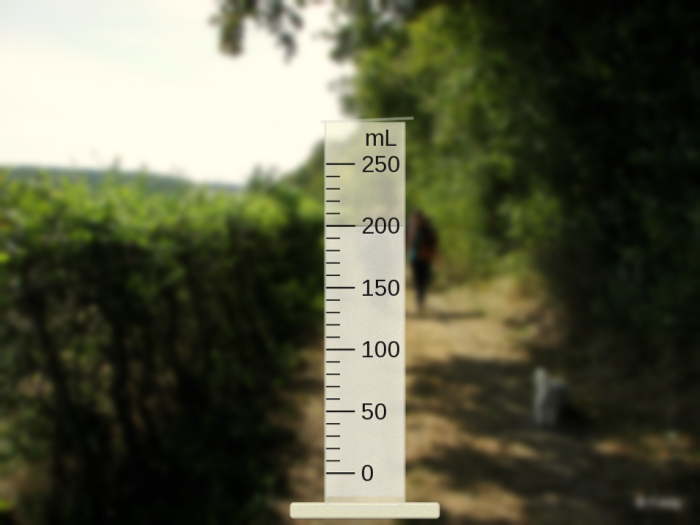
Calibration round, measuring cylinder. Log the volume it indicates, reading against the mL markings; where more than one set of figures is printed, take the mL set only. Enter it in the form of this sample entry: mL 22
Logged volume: mL 200
